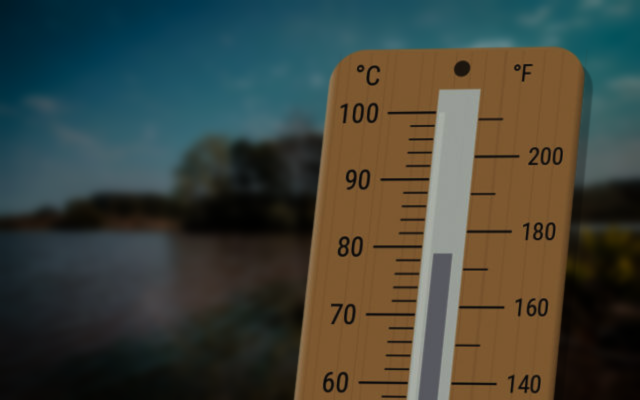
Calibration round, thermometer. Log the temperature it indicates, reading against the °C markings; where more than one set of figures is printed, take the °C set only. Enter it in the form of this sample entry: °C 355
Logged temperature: °C 79
